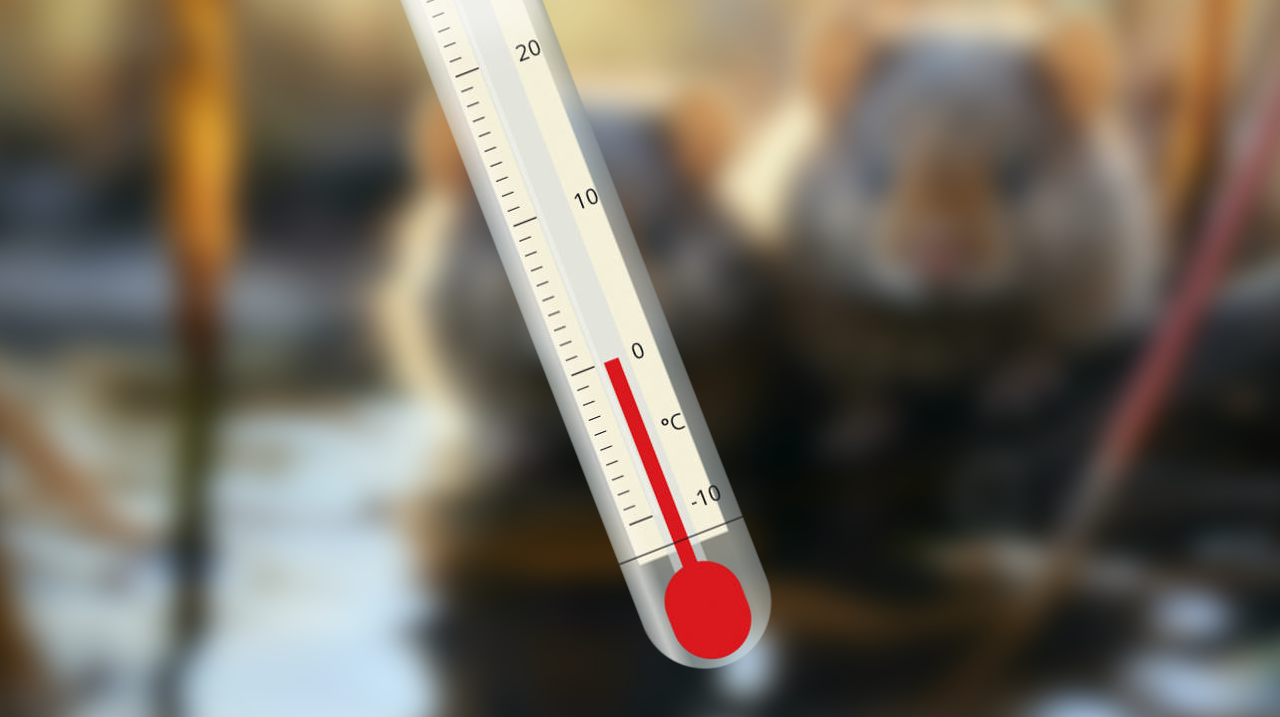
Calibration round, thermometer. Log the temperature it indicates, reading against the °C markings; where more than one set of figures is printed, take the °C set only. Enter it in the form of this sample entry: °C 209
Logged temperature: °C 0
